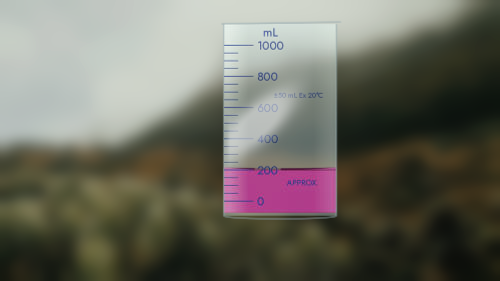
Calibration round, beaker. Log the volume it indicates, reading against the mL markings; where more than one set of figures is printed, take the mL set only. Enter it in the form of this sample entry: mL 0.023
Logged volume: mL 200
